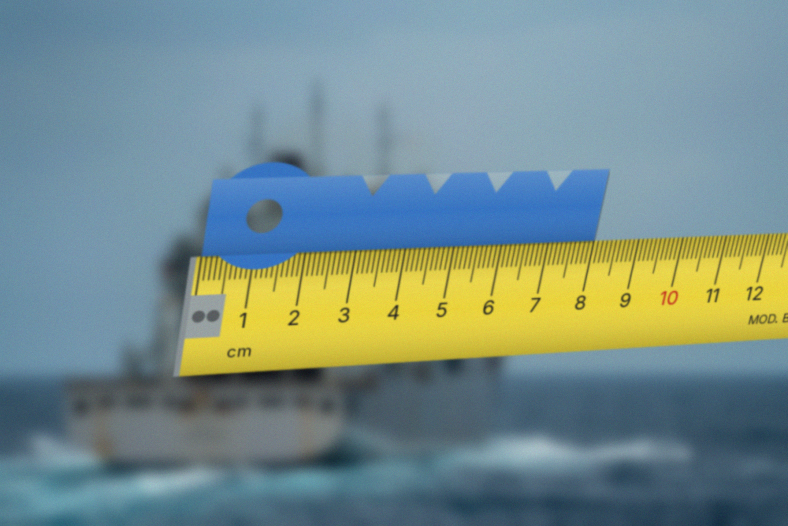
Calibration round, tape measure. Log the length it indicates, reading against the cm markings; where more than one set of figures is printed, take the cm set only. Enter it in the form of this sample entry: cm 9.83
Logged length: cm 8
